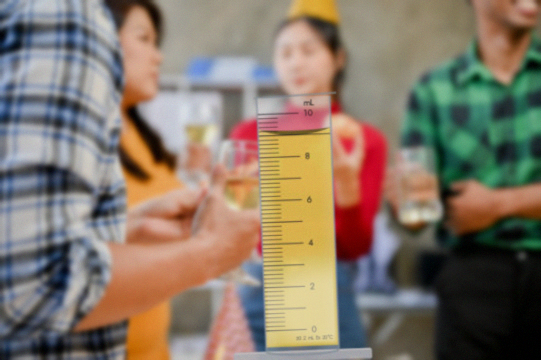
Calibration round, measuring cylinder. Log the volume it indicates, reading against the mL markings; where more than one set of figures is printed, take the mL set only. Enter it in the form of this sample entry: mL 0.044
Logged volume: mL 9
